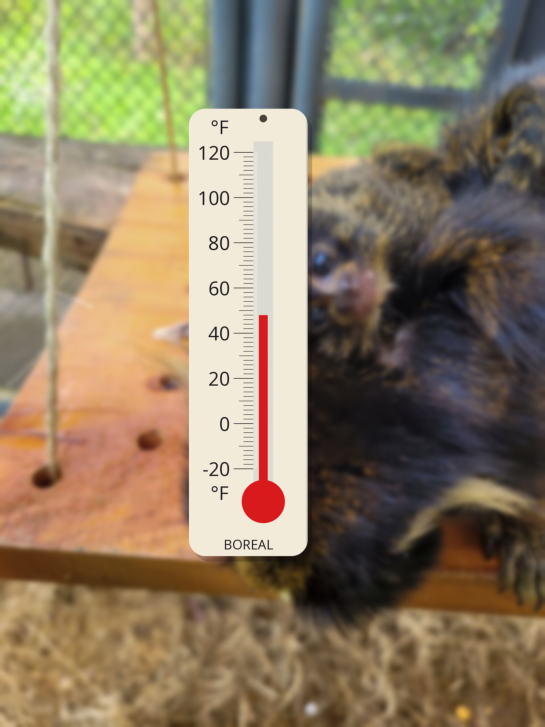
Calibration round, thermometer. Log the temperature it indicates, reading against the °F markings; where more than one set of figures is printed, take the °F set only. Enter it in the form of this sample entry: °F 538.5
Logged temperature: °F 48
